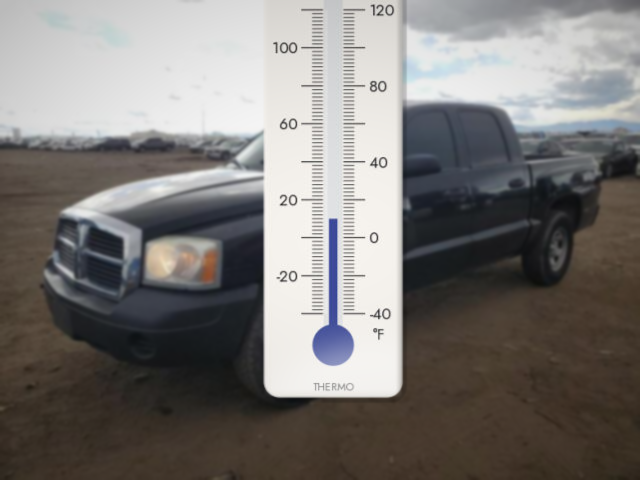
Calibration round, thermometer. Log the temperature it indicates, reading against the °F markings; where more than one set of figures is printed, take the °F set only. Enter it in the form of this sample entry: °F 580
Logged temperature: °F 10
